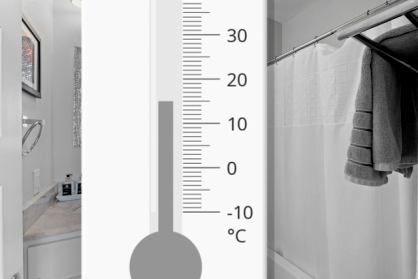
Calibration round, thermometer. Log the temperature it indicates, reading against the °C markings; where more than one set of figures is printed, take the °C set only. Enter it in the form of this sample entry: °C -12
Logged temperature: °C 15
